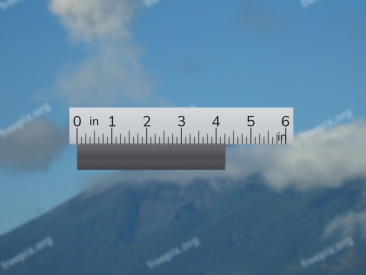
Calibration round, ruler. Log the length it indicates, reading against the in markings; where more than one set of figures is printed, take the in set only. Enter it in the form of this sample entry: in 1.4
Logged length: in 4.25
